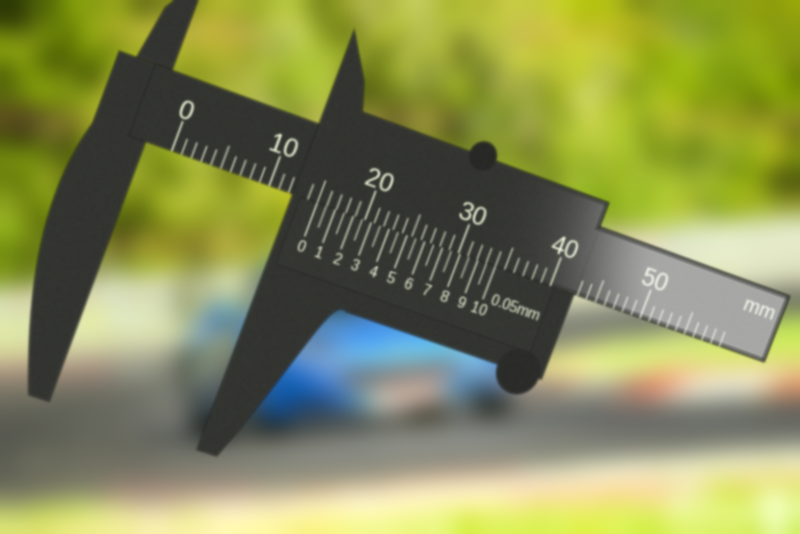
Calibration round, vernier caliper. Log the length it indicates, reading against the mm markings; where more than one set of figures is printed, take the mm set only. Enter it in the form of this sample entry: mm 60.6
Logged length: mm 15.0
